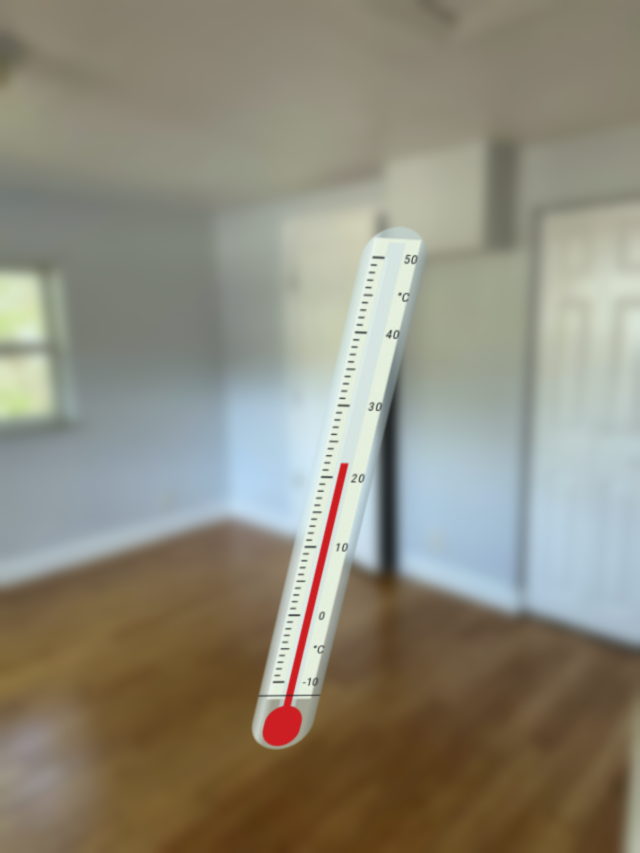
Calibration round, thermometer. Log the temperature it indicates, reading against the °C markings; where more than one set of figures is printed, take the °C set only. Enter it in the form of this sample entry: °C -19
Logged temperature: °C 22
